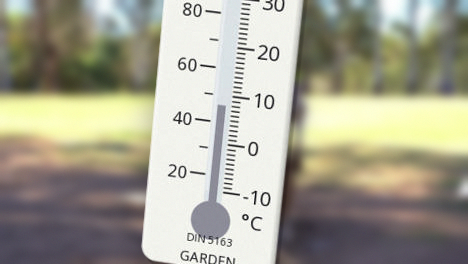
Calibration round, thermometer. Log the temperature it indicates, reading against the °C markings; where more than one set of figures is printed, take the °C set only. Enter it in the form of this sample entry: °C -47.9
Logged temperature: °C 8
